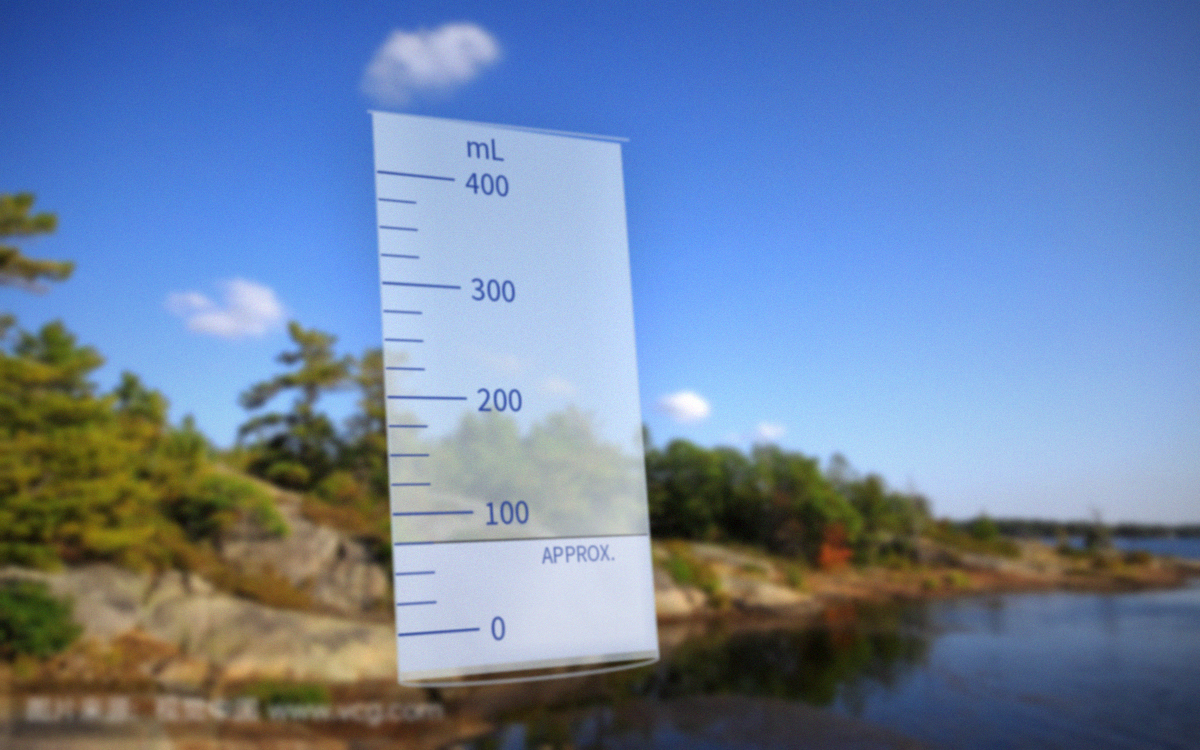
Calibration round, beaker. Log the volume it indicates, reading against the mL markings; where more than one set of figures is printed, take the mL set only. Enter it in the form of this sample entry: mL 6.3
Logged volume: mL 75
